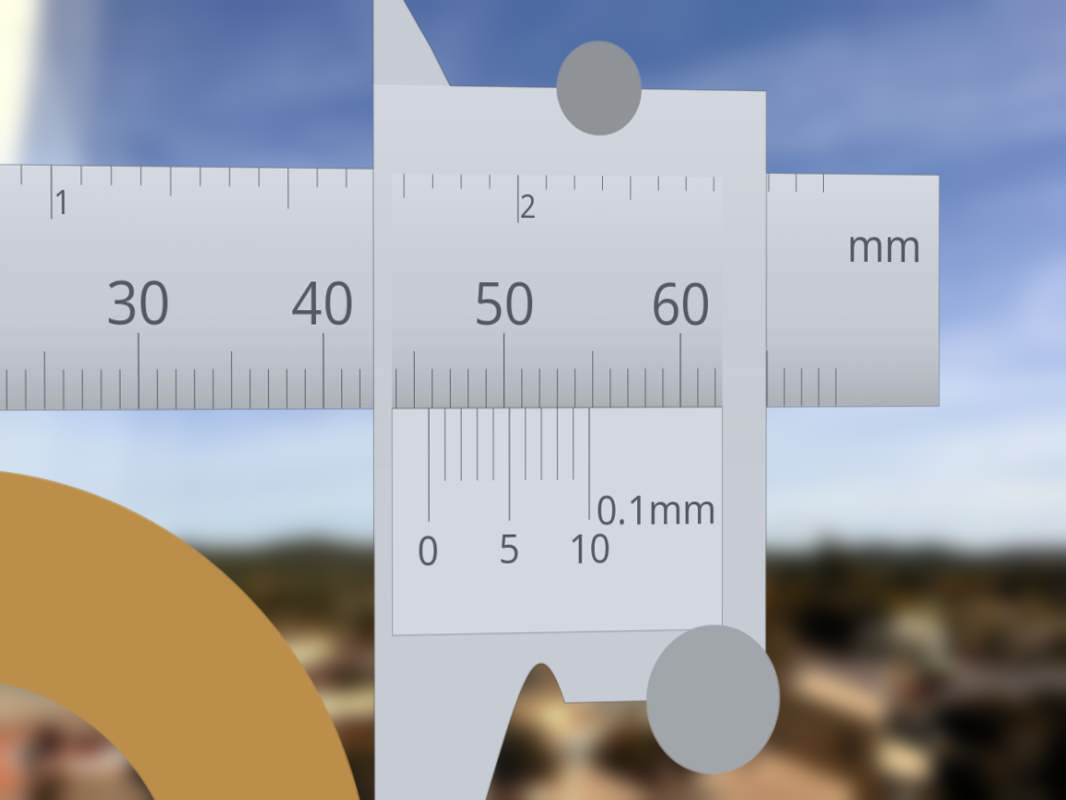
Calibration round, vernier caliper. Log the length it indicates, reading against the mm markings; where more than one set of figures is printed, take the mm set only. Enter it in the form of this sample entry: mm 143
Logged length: mm 45.8
